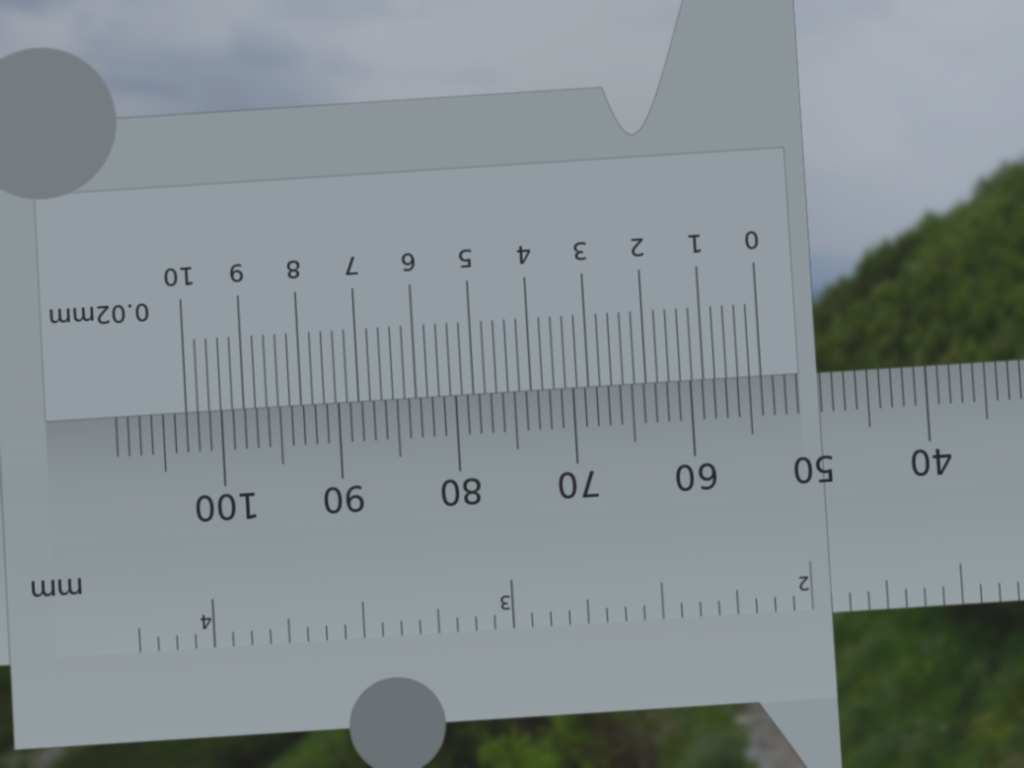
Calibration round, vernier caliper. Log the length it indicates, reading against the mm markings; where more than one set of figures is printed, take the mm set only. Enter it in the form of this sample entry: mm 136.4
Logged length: mm 54.0
